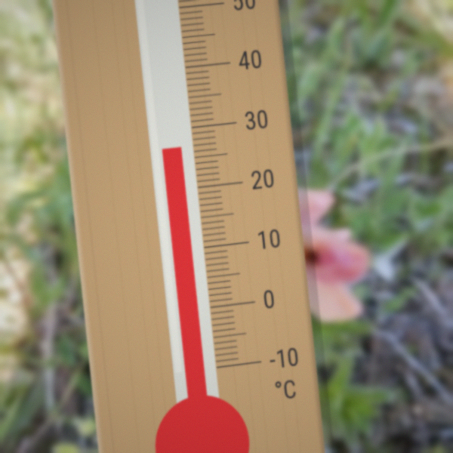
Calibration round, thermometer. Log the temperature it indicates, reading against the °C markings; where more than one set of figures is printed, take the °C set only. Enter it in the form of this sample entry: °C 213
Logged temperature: °C 27
